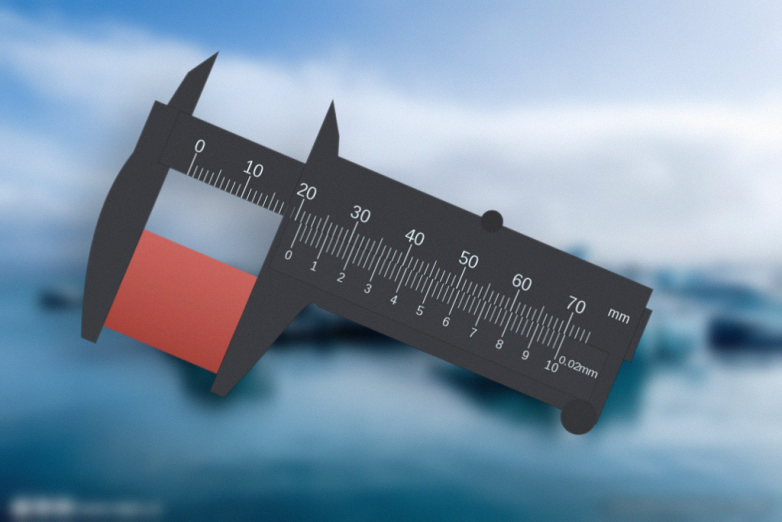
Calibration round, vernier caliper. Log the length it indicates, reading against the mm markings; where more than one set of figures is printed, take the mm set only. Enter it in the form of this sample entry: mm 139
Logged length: mm 21.2
